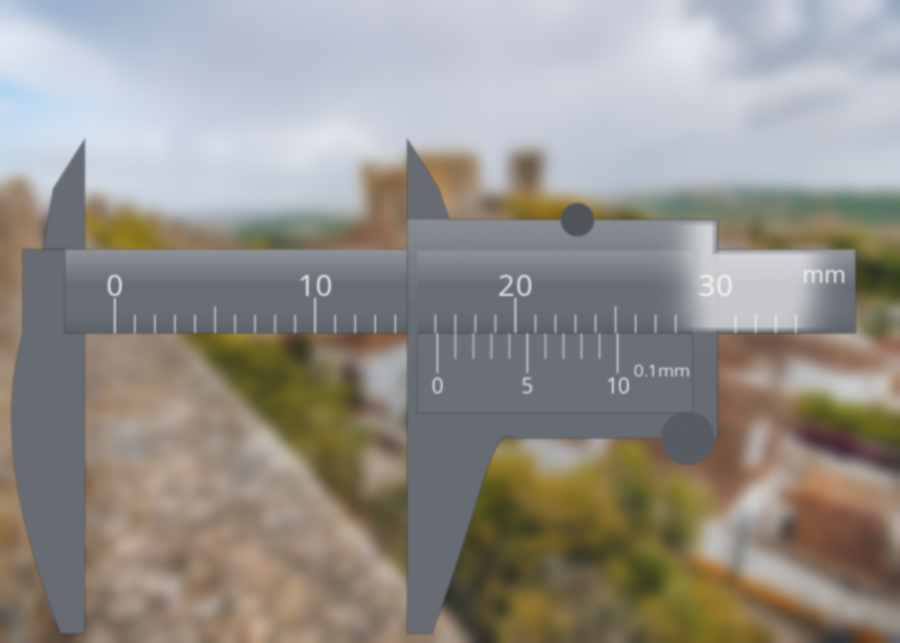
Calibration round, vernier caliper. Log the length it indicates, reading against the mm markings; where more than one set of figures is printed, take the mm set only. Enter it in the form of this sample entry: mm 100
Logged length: mm 16.1
